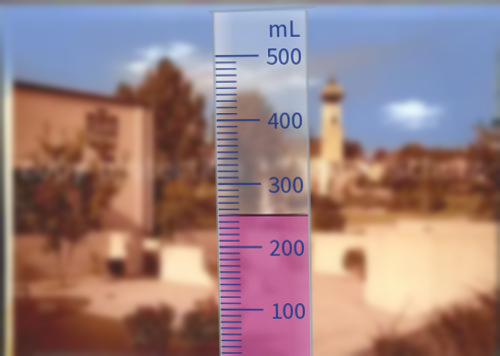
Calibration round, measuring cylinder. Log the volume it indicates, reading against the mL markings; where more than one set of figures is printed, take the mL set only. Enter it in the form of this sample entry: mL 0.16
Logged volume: mL 250
